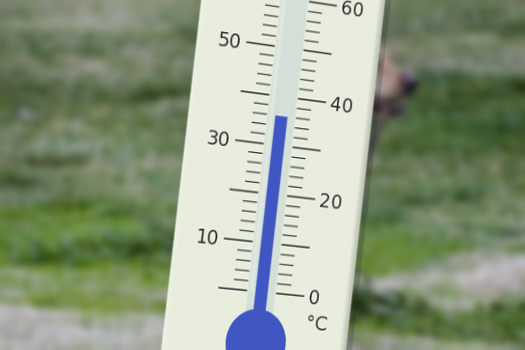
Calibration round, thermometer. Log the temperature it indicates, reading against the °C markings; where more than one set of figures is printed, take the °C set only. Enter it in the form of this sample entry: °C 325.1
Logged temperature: °C 36
